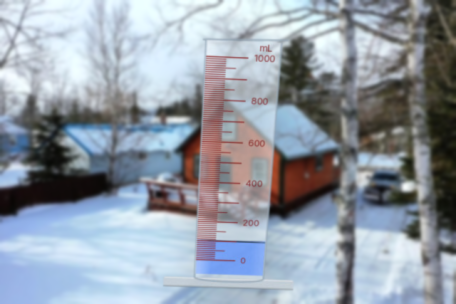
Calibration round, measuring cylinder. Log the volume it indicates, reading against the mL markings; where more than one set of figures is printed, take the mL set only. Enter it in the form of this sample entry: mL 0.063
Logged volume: mL 100
